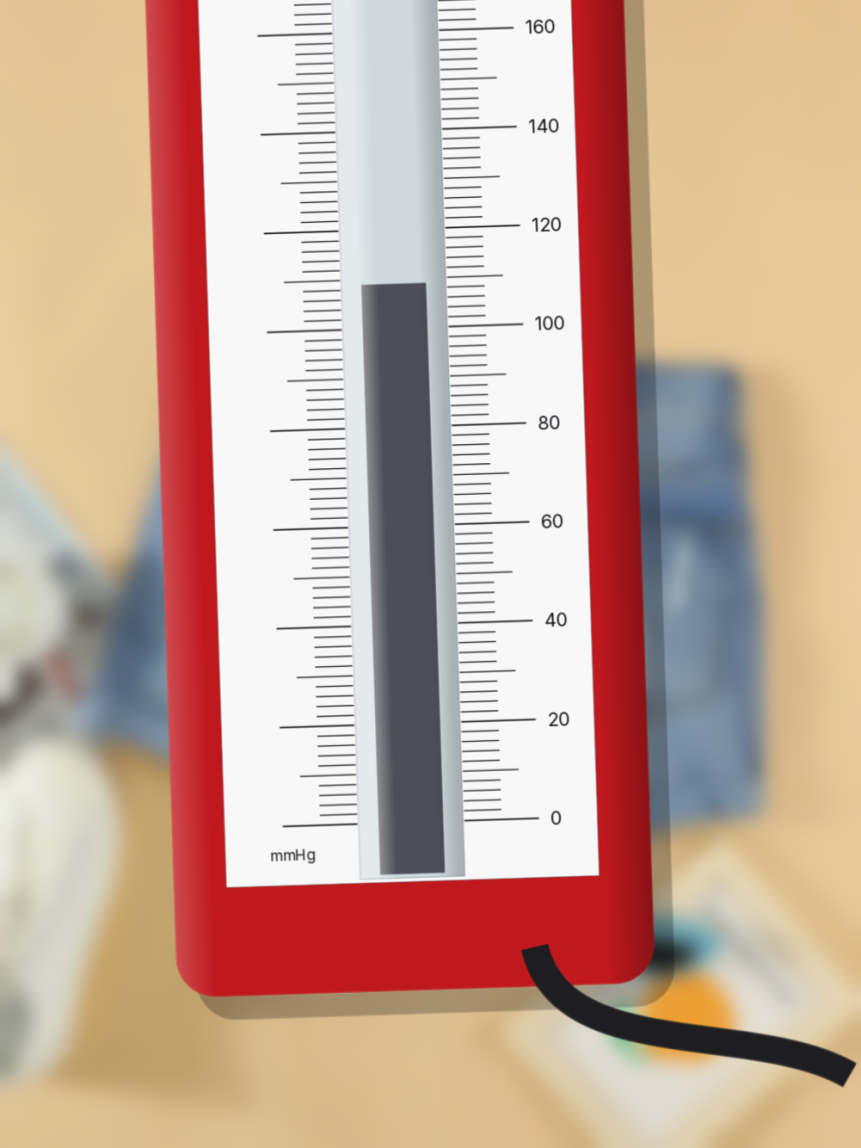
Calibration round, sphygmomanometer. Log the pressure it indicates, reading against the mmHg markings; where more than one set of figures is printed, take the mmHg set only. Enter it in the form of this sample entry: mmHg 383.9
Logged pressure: mmHg 109
